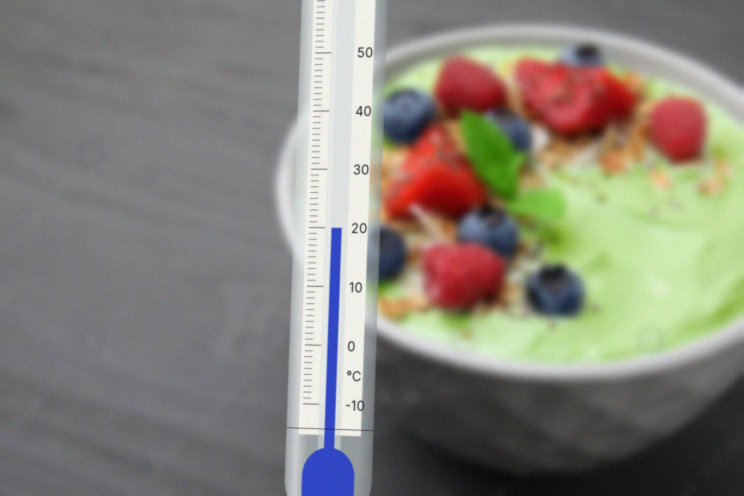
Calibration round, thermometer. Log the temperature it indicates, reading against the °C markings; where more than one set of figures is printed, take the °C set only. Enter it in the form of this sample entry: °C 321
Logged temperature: °C 20
